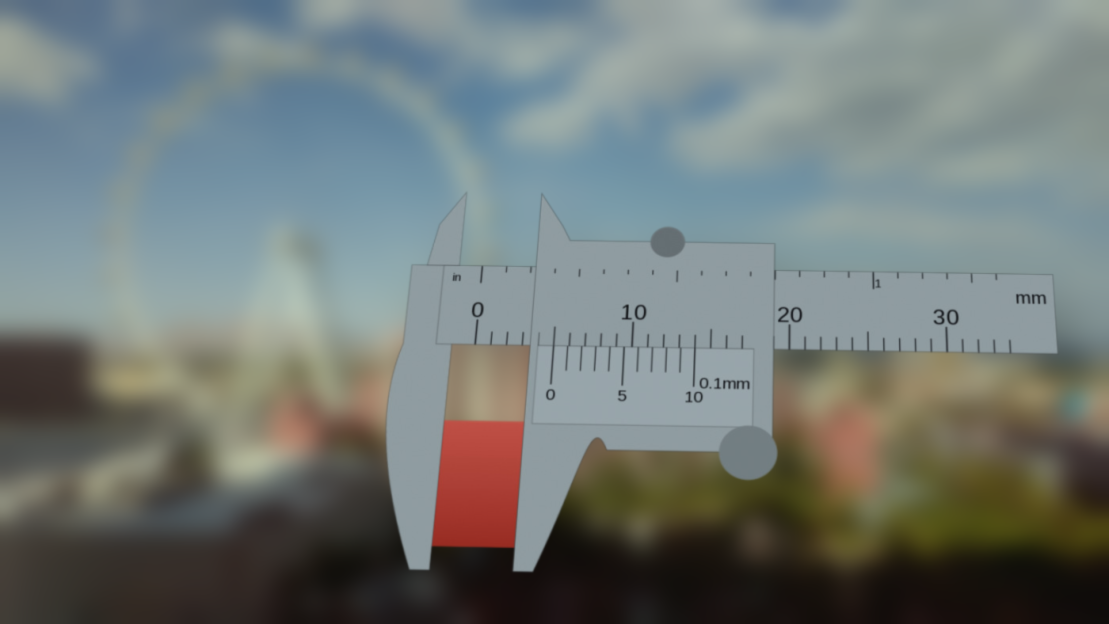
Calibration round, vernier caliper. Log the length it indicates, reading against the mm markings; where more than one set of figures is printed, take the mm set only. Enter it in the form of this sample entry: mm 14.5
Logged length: mm 5.0
